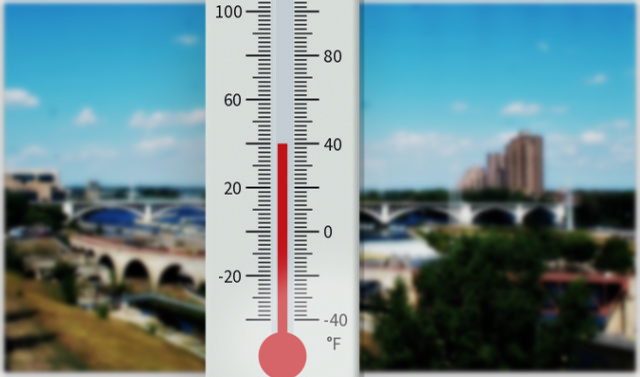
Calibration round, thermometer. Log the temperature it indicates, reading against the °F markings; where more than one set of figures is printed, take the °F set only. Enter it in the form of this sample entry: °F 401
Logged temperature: °F 40
